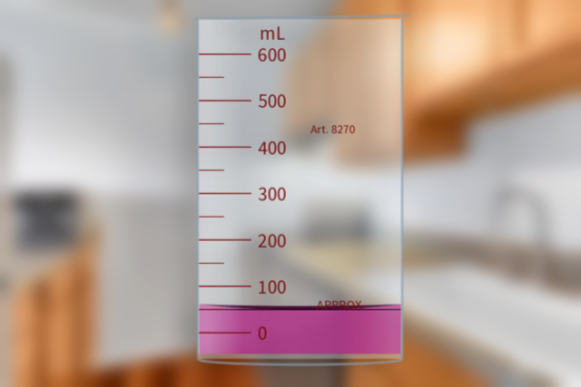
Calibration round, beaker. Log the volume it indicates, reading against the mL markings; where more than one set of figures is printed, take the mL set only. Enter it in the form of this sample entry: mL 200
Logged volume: mL 50
